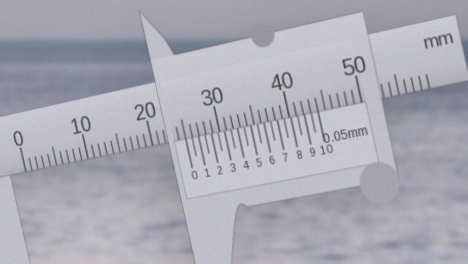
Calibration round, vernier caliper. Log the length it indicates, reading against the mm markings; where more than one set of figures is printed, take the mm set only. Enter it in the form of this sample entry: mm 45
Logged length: mm 25.0
